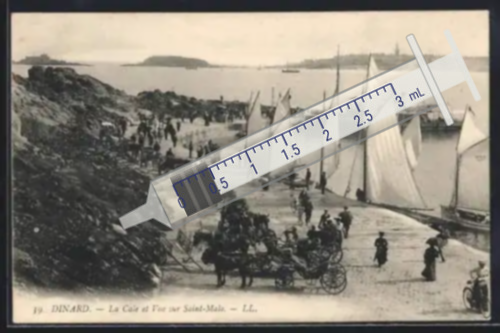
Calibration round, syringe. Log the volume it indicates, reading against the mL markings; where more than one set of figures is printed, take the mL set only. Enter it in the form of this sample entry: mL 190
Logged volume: mL 0
